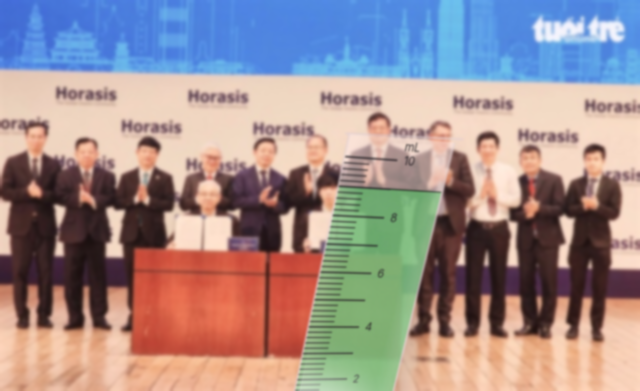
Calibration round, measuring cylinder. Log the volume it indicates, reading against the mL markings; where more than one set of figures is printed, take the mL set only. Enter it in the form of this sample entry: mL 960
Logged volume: mL 9
